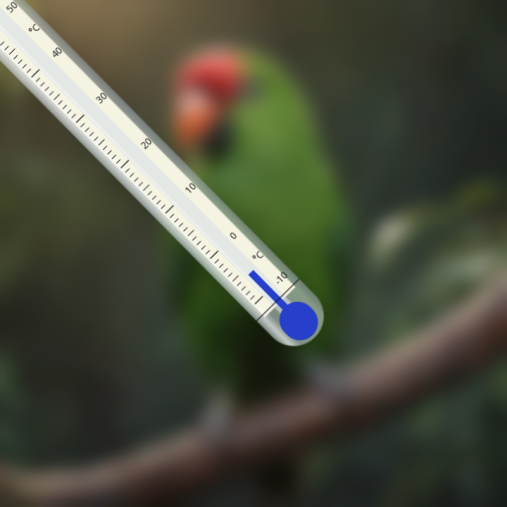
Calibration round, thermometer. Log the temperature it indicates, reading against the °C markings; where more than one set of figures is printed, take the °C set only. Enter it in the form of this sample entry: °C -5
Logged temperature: °C -6
